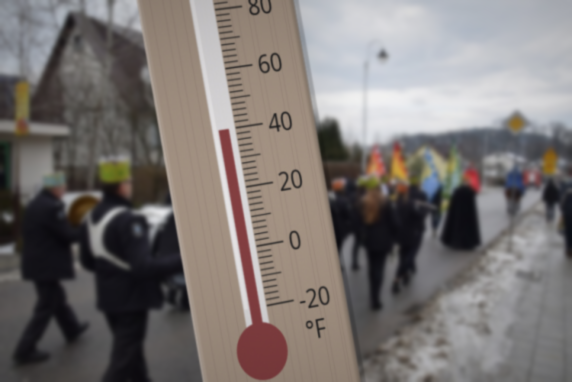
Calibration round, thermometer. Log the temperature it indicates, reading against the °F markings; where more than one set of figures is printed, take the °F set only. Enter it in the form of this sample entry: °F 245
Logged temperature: °F 40
